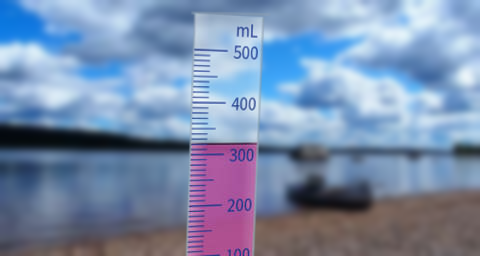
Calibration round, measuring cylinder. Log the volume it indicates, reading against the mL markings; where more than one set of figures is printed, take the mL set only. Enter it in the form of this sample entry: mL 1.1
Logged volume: mL 320
